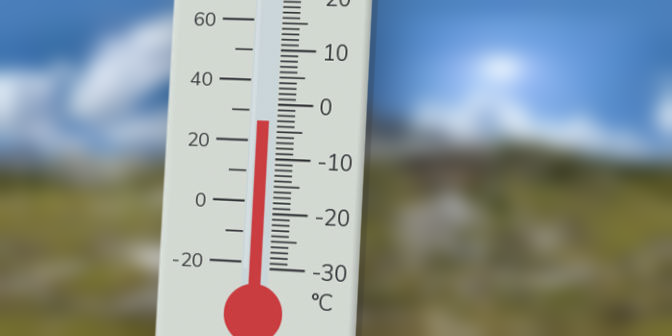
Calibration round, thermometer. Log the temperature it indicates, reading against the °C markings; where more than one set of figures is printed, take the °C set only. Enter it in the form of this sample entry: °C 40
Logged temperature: °C -3
